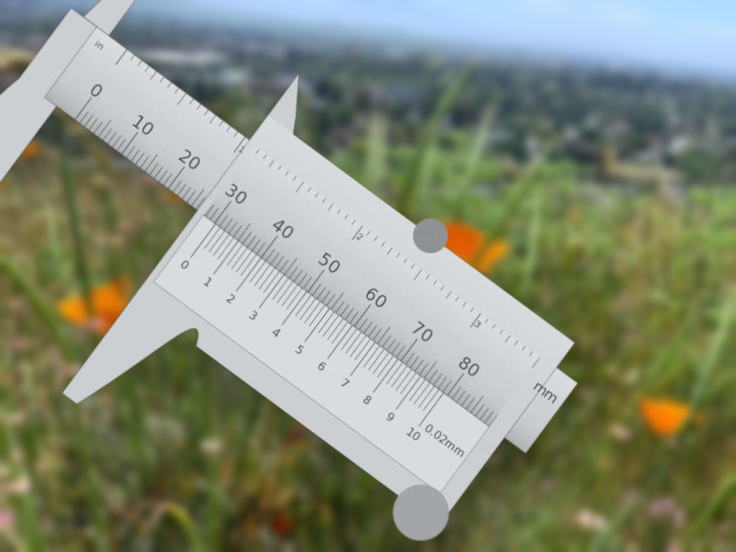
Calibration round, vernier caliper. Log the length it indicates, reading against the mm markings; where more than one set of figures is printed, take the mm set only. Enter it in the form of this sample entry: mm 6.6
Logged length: mm 30.2
